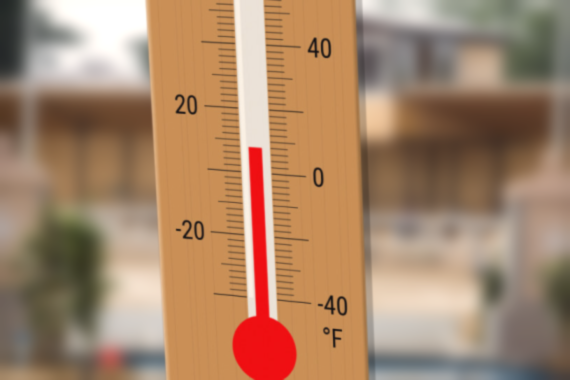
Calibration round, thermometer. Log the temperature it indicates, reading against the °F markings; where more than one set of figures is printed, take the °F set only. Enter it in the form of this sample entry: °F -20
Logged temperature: °F 8
